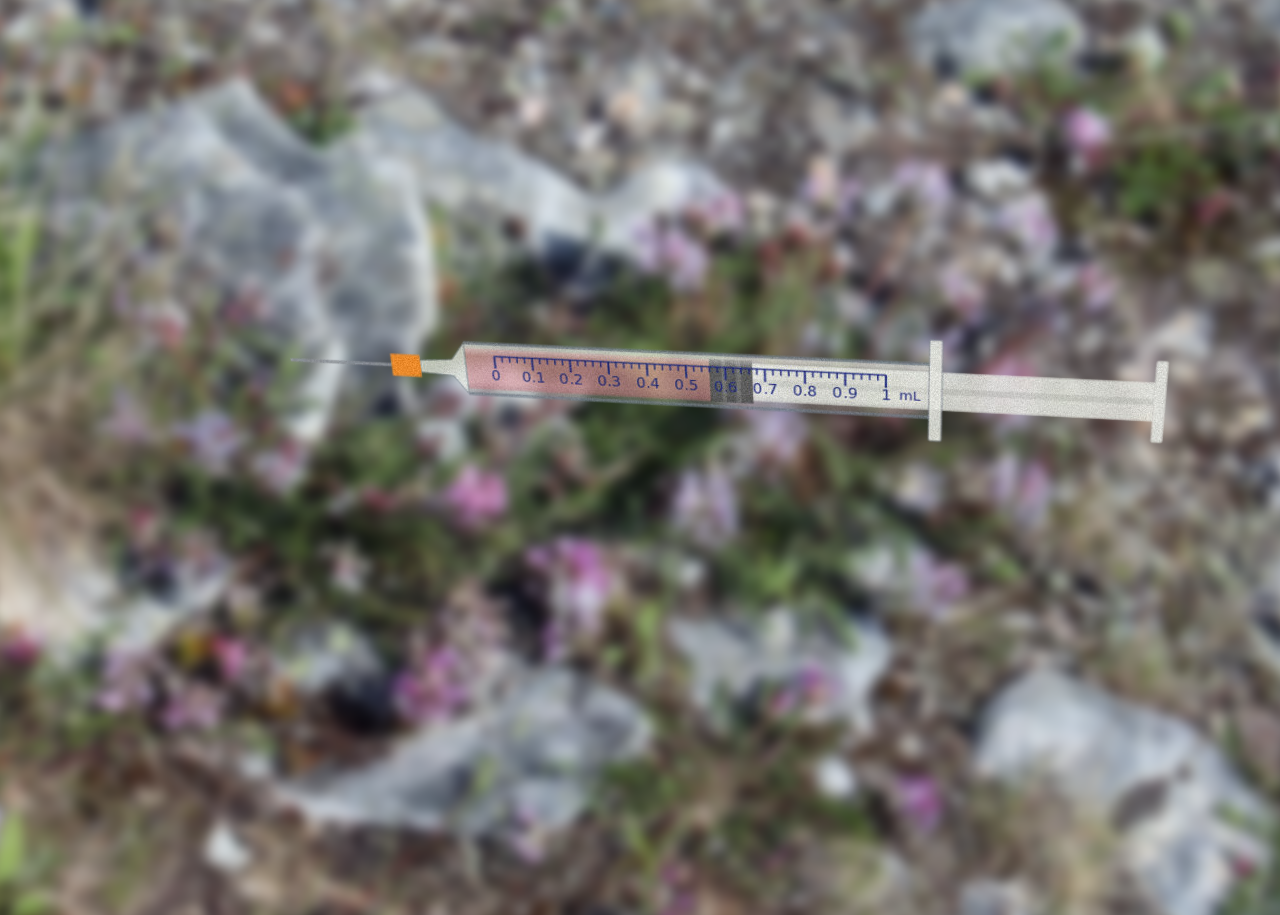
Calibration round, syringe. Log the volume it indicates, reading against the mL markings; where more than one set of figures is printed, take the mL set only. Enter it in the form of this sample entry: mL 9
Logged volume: mL 0.56
